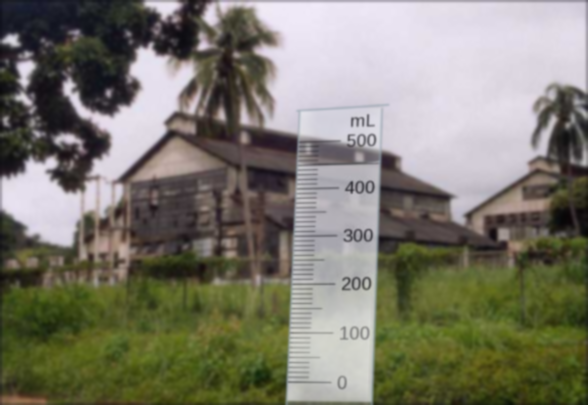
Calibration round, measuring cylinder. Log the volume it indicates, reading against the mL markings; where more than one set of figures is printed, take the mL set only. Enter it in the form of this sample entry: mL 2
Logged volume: mL 450
